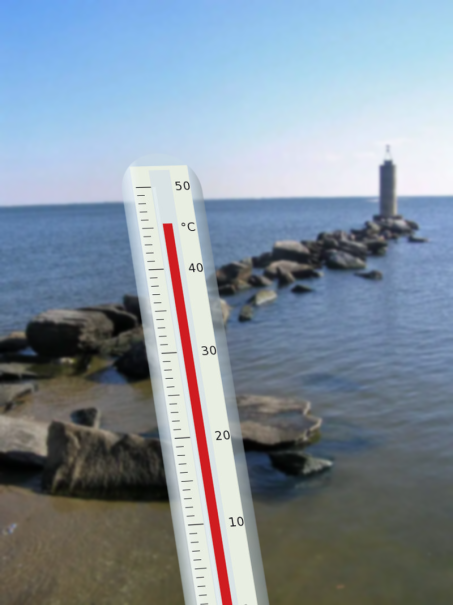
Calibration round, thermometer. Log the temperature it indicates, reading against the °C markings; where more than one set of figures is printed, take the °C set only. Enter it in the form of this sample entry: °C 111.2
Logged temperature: °C 45.5
